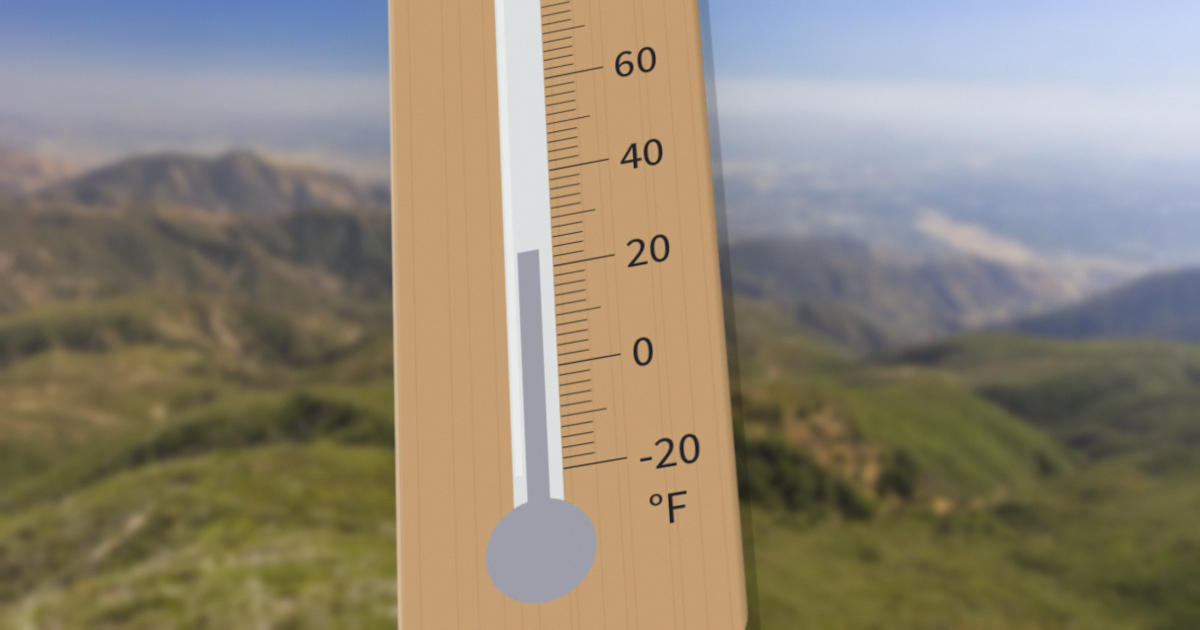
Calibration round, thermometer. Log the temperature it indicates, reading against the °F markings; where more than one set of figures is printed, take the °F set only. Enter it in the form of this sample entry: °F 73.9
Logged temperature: °F 24
